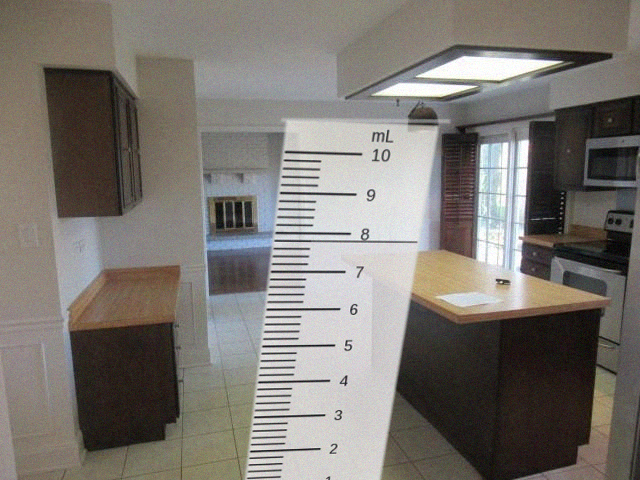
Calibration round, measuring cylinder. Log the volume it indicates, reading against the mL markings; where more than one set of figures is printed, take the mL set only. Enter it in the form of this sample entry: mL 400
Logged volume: mL 7.8
